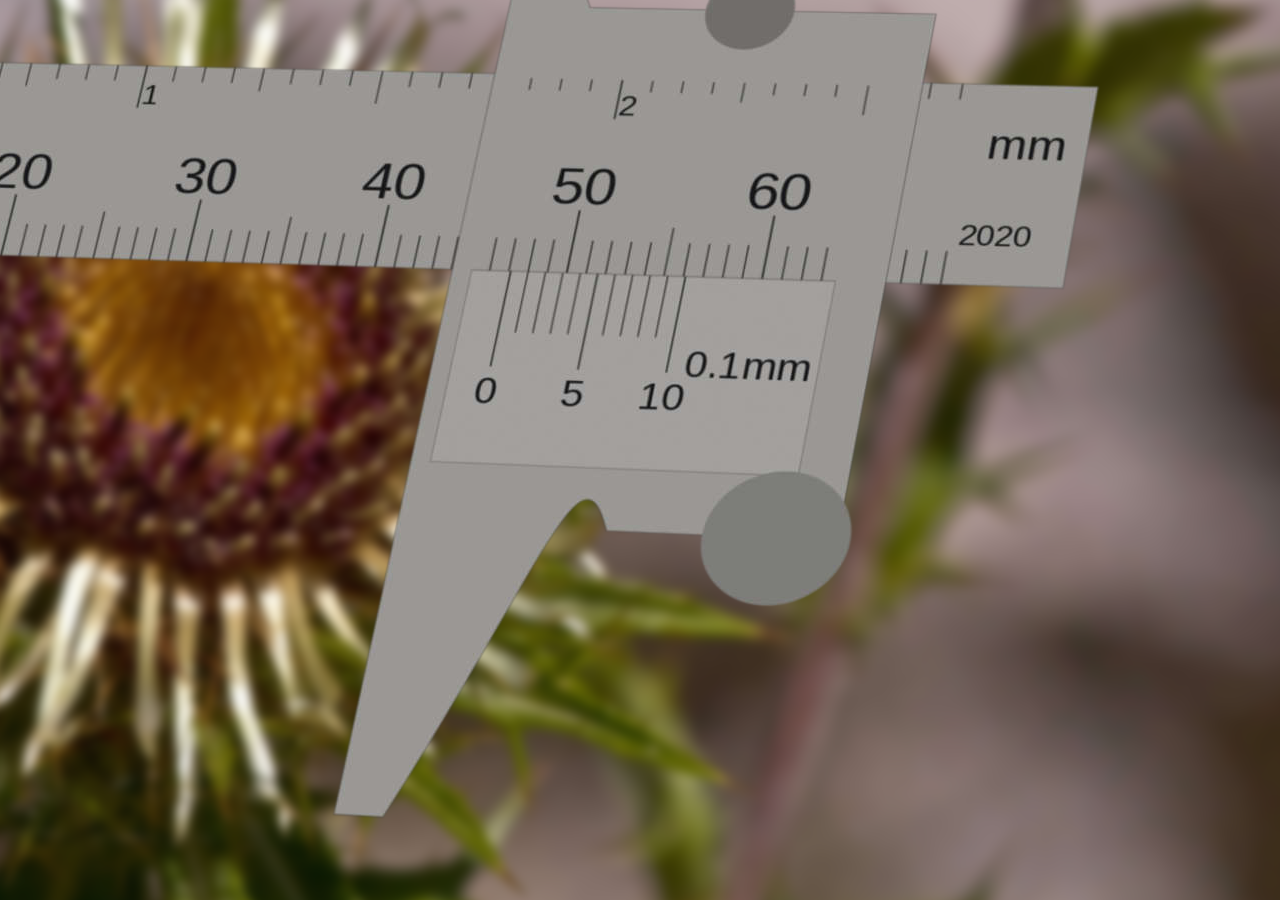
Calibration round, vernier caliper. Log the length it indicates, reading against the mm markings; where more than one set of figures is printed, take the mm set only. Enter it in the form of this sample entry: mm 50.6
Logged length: mm 47.1
